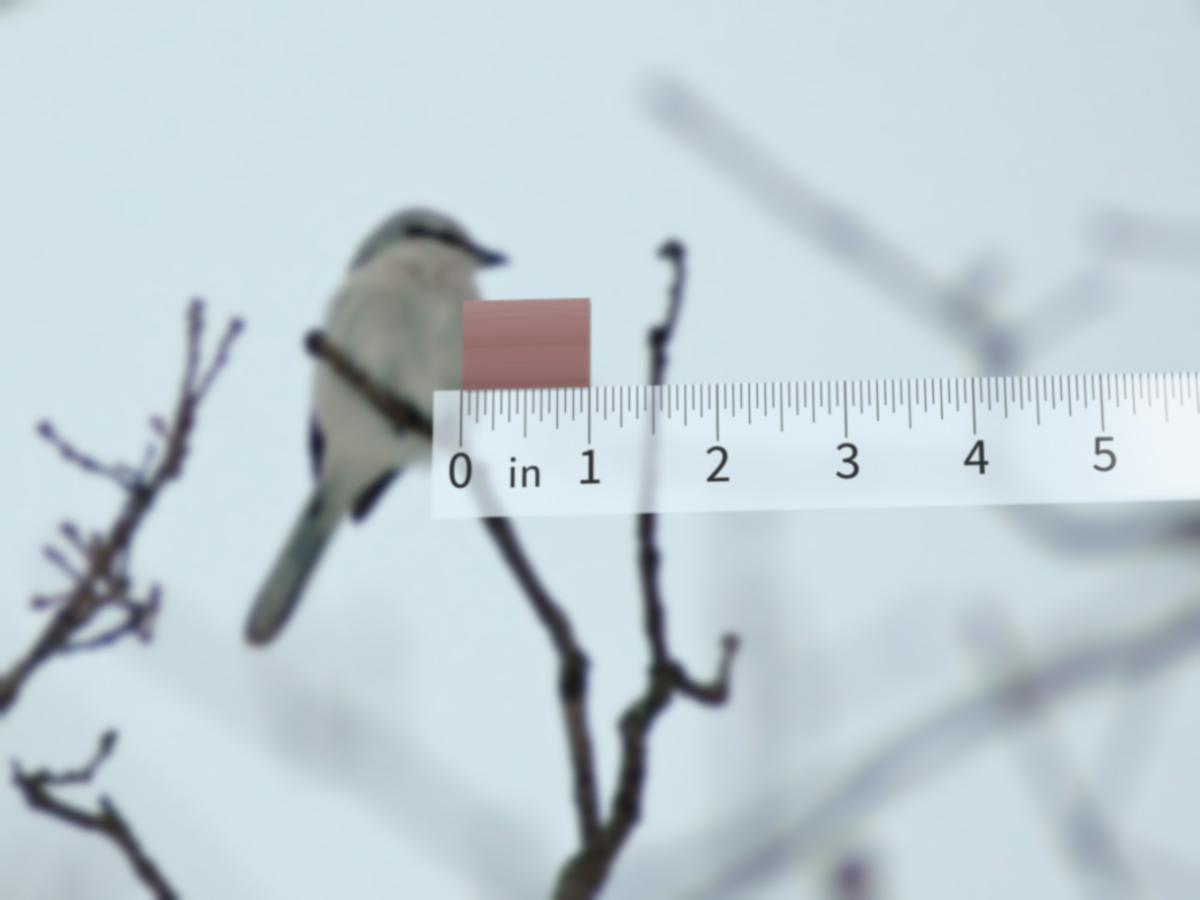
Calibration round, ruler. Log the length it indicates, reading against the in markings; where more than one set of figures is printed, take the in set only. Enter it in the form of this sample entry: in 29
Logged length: in 1
